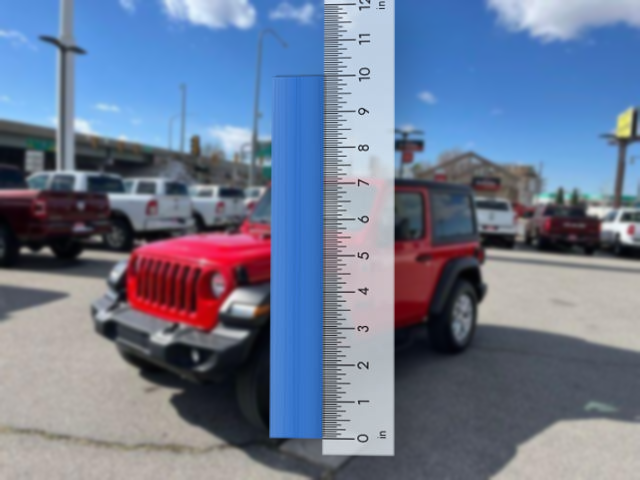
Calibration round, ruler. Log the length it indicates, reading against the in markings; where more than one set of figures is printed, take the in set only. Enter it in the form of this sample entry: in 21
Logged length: in 10
